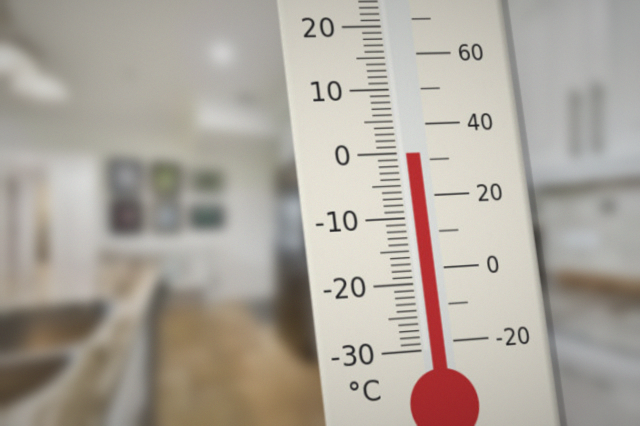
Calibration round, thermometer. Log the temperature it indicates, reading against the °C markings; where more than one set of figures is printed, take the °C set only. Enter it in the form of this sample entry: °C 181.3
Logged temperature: °C 0
